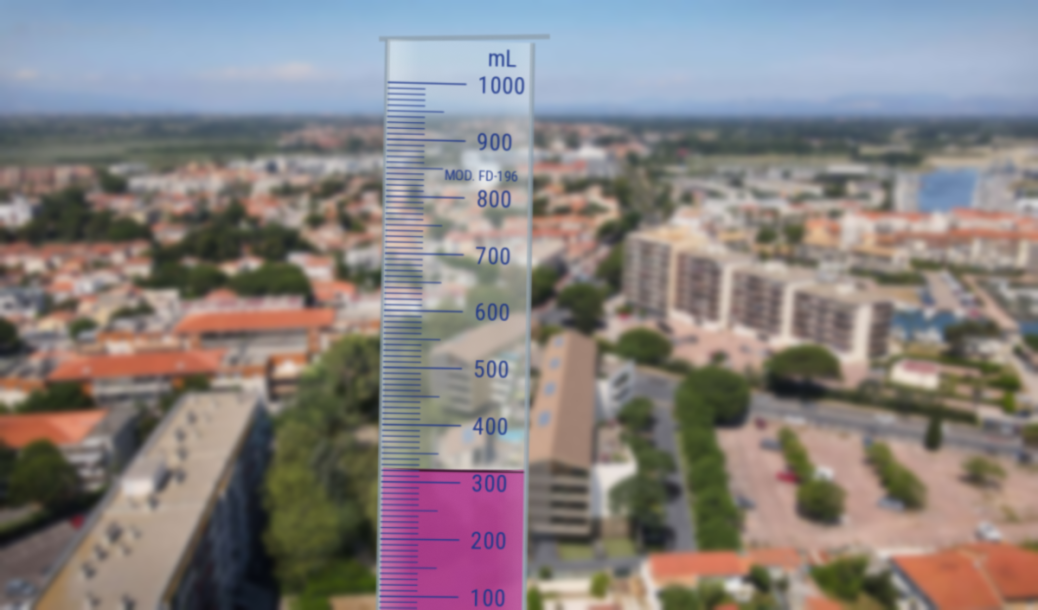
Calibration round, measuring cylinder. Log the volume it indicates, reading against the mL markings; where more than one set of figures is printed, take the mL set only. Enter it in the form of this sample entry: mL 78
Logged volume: mL 320
